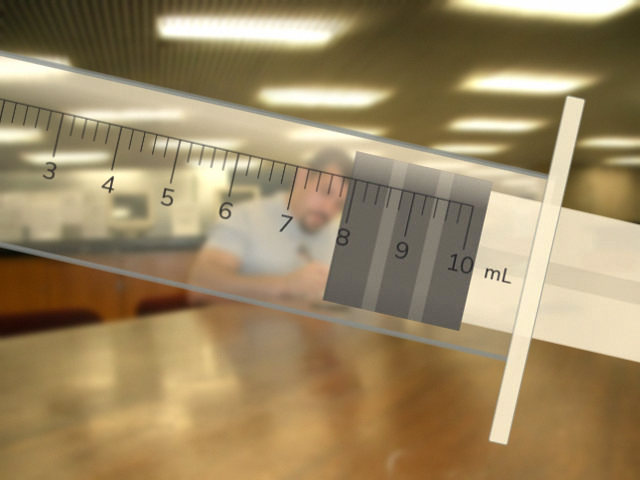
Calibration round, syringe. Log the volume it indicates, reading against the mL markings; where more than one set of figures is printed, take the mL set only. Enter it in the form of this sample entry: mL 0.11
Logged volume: mL 7.9
